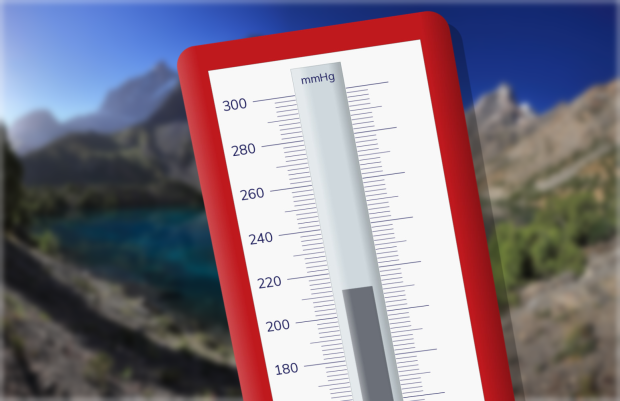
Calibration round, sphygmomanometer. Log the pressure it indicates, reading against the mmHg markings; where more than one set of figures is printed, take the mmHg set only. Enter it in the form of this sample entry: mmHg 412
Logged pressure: mmHg 212
